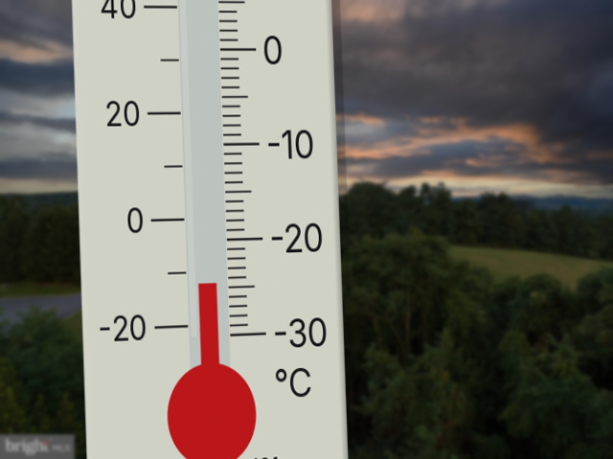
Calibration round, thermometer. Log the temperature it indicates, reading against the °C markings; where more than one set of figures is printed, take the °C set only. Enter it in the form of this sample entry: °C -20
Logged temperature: °C -24.5
